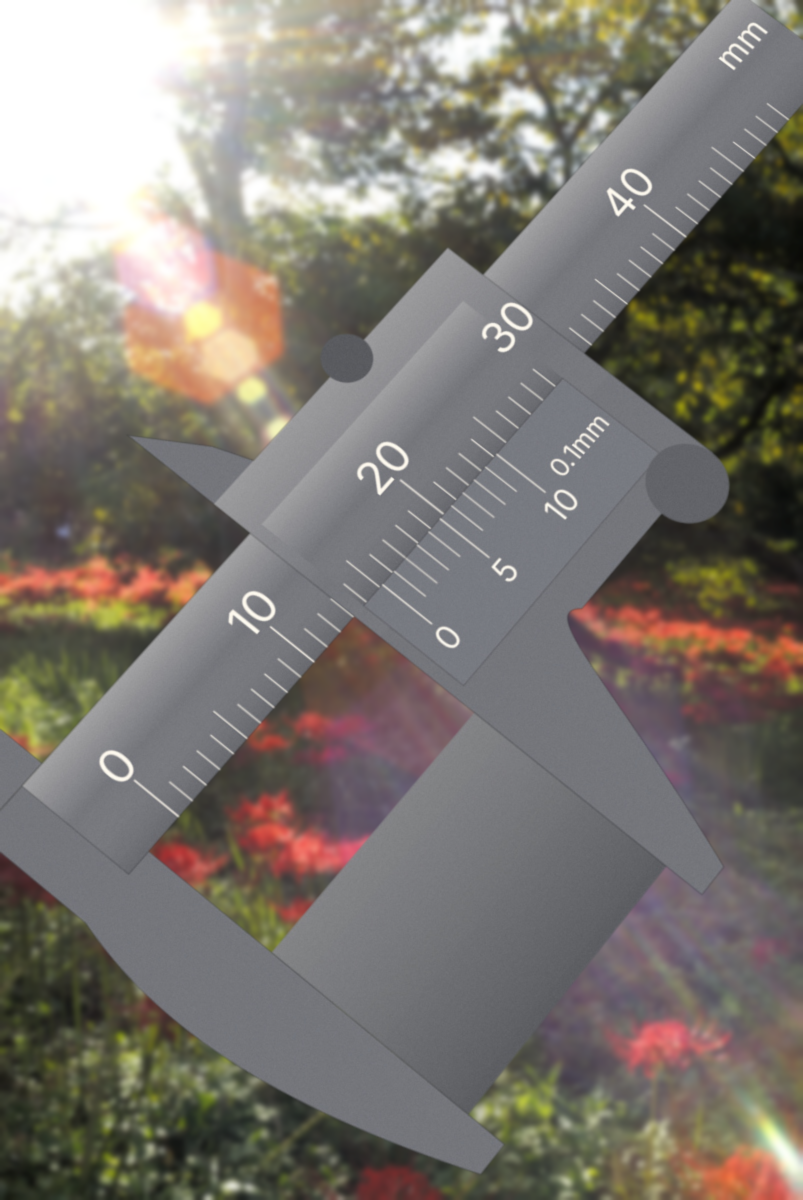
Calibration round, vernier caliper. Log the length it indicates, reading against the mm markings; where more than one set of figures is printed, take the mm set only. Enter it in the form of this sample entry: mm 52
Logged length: mm 15.2
